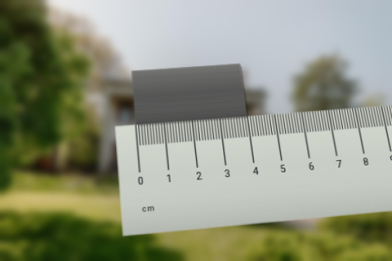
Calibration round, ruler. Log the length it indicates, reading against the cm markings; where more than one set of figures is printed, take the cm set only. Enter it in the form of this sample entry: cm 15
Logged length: cm 4
